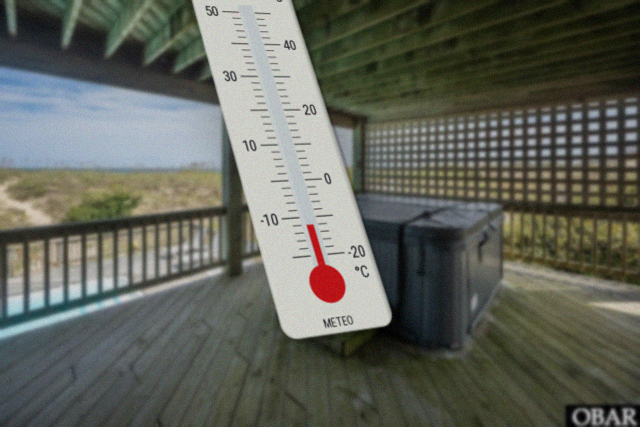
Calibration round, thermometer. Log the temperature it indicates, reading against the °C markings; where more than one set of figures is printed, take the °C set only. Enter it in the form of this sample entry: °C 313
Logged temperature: °C -12
